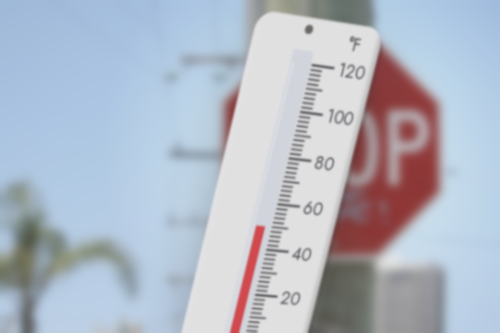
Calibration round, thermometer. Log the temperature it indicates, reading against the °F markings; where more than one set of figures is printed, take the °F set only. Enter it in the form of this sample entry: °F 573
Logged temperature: °F 50
